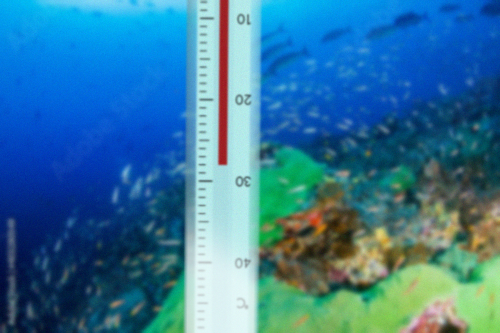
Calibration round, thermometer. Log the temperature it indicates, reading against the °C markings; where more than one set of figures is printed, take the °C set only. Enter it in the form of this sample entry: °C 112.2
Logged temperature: °C 28
